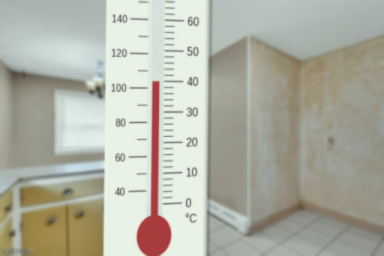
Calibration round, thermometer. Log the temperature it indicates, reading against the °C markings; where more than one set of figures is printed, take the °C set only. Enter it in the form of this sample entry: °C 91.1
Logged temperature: °C 40
